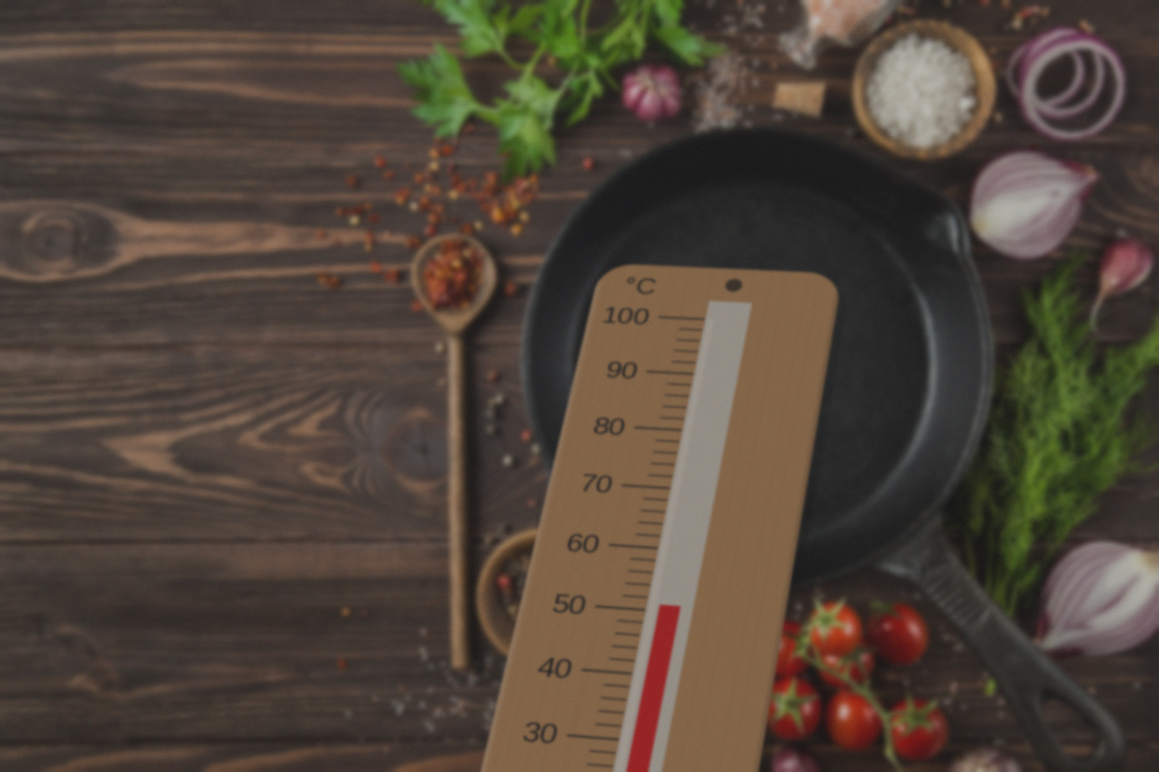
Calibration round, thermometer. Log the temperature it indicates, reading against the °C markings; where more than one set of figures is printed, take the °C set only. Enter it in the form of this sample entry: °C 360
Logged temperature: °C 51
